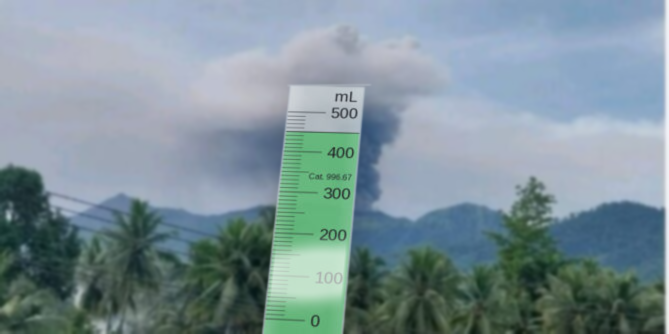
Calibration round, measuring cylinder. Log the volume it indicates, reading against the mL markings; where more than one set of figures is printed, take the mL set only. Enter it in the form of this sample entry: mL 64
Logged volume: mL 450
